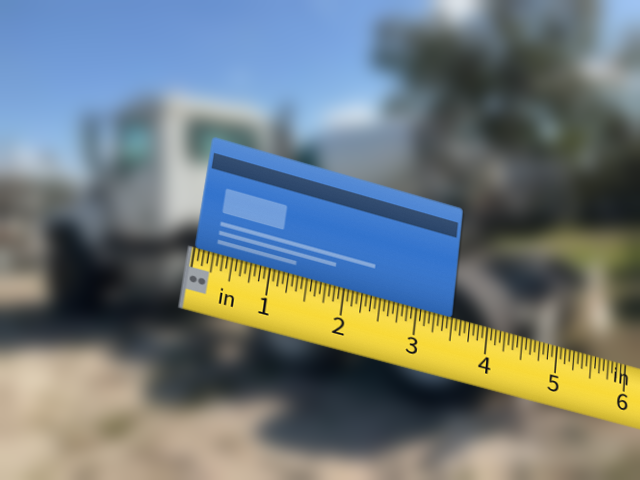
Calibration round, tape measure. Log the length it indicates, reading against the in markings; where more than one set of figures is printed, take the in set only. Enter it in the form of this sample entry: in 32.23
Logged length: in 3.5
